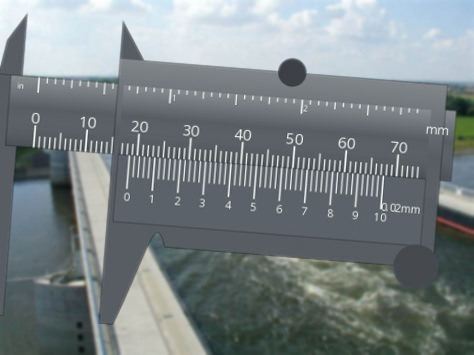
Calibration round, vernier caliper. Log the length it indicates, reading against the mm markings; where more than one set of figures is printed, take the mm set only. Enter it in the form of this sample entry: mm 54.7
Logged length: mm 18.5
